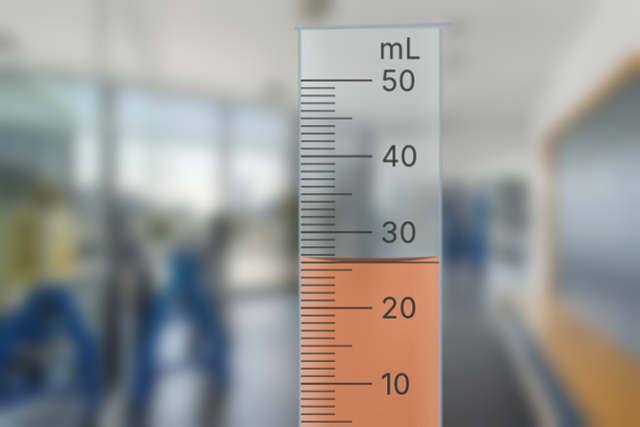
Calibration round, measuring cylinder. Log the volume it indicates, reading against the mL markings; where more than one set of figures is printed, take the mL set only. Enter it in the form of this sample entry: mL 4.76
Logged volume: mL 26
